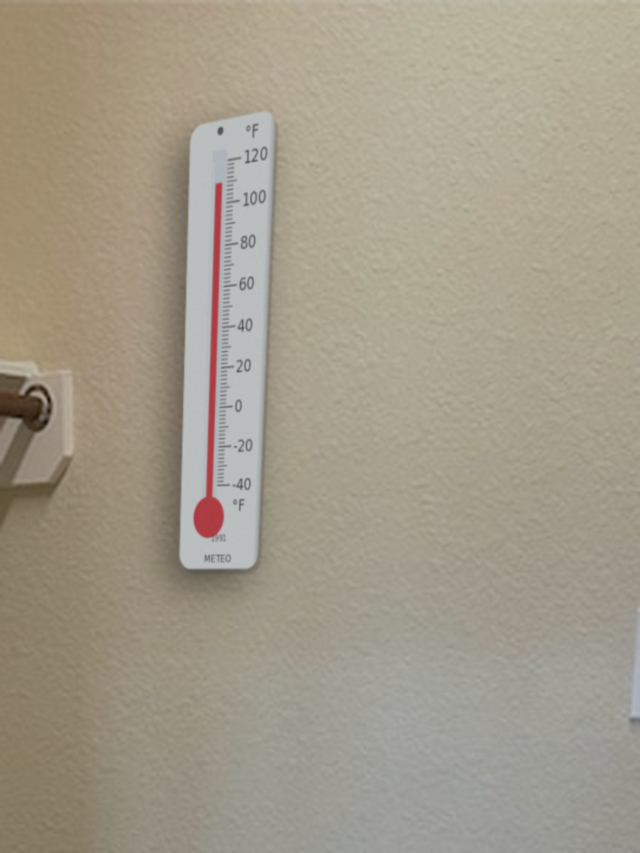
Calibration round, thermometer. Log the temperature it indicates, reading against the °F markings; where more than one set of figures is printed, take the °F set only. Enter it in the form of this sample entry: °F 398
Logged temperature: °F 110
